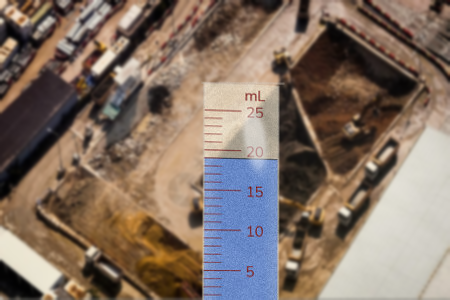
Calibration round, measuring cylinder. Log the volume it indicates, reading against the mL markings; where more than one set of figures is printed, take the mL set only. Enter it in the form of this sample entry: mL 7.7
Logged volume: mL 19
